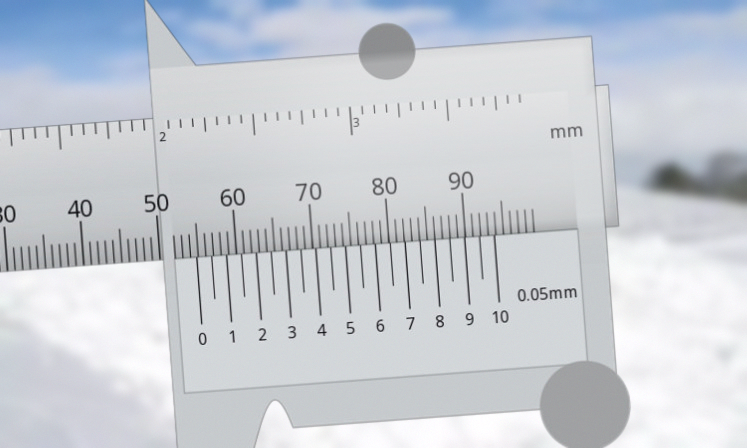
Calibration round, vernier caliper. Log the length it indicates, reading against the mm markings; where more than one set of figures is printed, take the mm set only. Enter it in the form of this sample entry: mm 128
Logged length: mm 54.8
